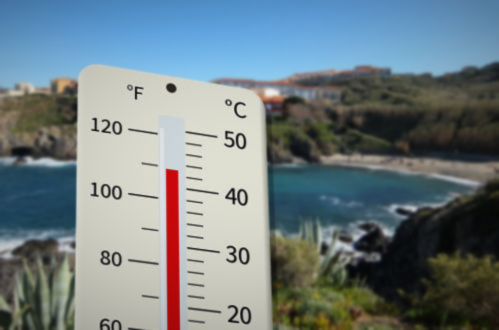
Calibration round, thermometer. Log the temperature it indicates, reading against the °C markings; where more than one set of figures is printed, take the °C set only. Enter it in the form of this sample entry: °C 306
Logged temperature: °C 43
